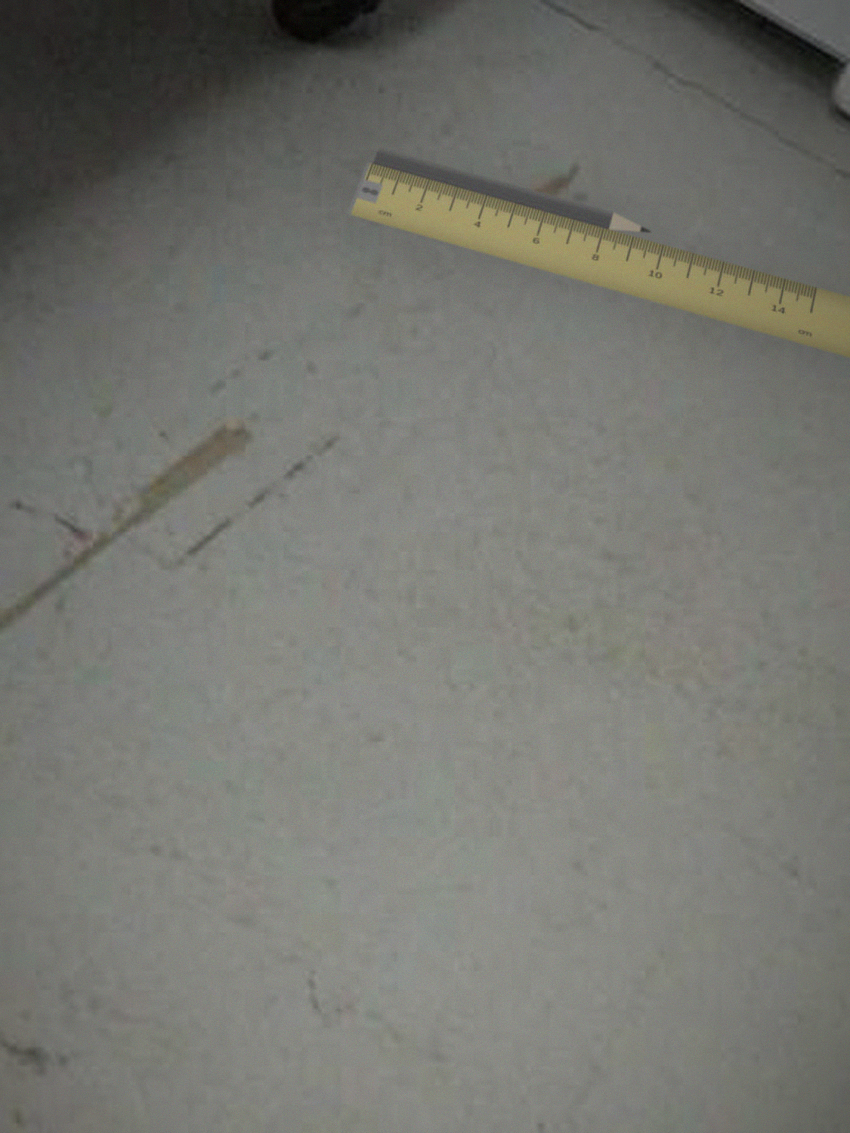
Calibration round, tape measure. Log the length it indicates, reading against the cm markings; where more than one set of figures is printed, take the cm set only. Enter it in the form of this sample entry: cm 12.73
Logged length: cm 9.5
